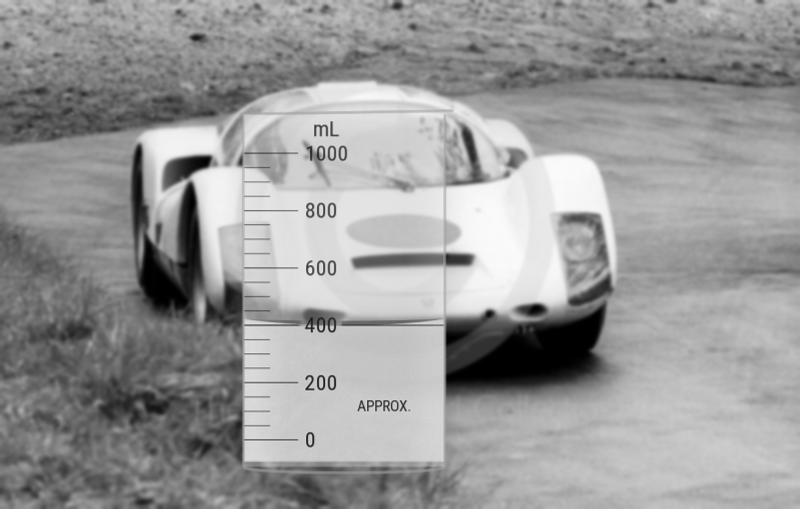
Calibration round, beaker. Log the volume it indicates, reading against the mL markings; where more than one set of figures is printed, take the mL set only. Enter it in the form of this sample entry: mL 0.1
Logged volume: mL 400
